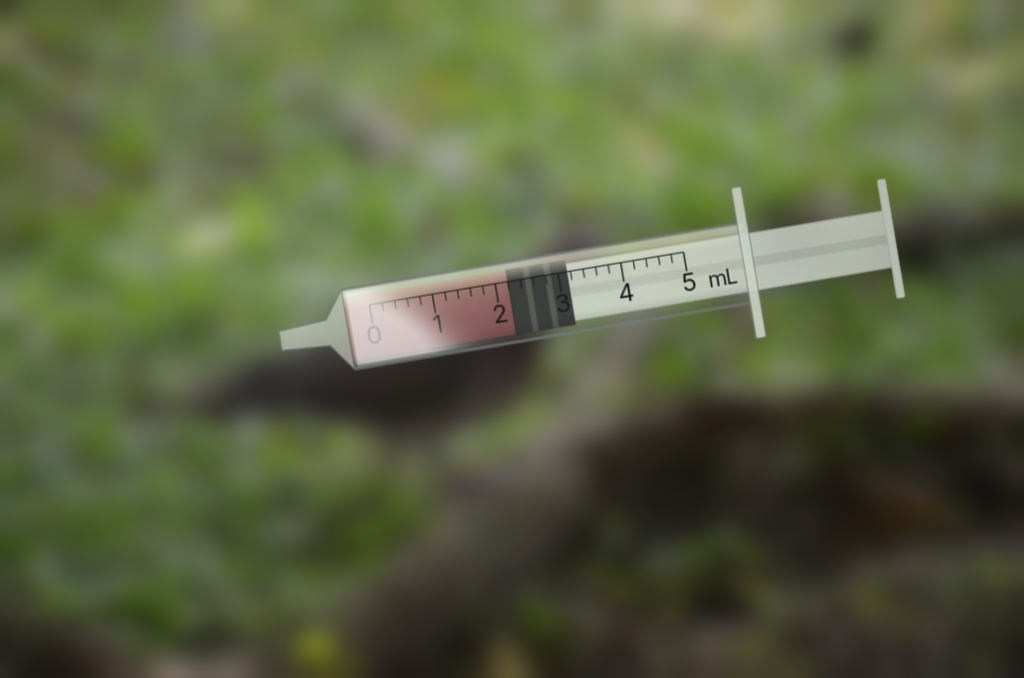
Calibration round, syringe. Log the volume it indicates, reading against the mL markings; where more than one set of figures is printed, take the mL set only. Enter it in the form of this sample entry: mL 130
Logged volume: mL 2.2
